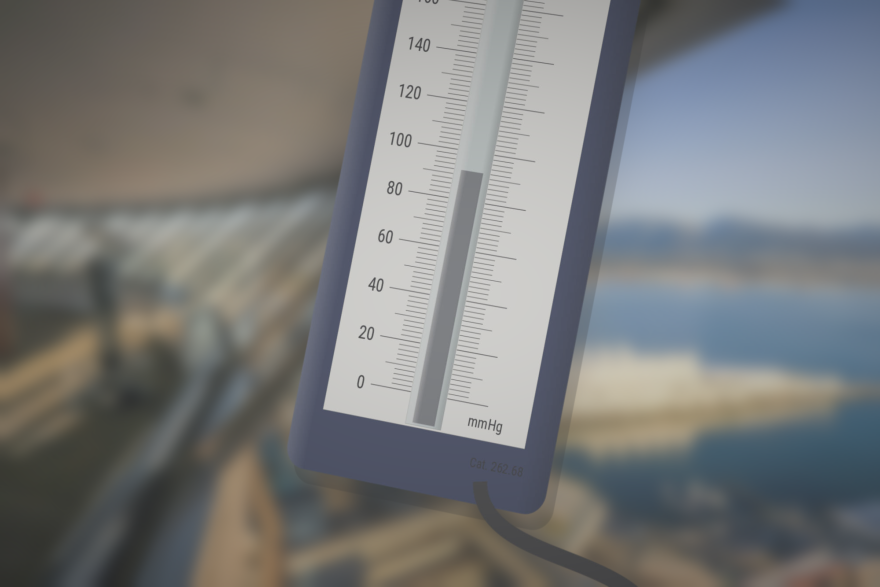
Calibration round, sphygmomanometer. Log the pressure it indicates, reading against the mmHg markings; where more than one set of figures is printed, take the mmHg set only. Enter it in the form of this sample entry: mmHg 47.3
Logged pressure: mmHg 92
